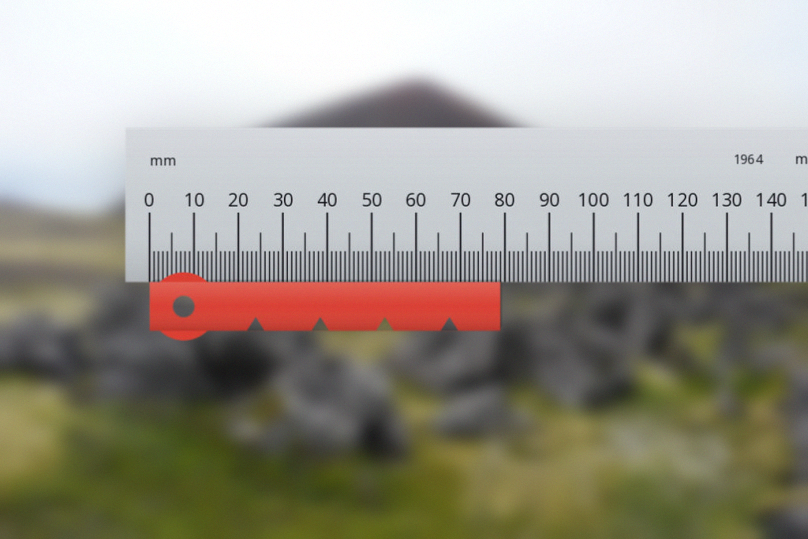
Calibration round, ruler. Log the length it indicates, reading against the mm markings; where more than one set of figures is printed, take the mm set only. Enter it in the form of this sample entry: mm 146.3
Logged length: mm 79
